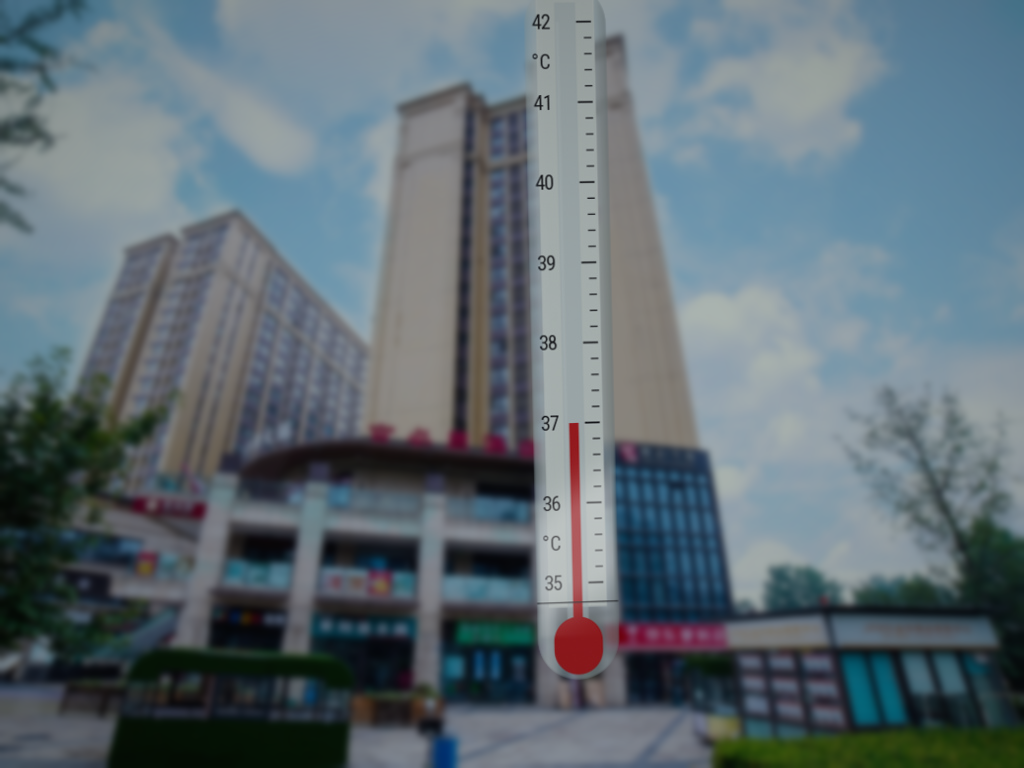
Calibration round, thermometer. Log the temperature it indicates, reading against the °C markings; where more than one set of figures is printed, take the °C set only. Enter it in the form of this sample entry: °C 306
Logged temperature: °C 37
